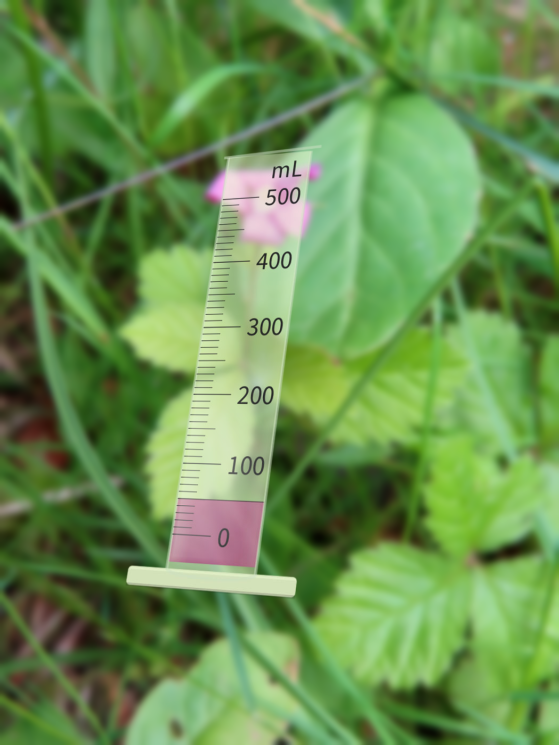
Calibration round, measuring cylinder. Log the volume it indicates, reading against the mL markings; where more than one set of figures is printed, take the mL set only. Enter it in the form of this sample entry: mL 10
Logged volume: mL 50
